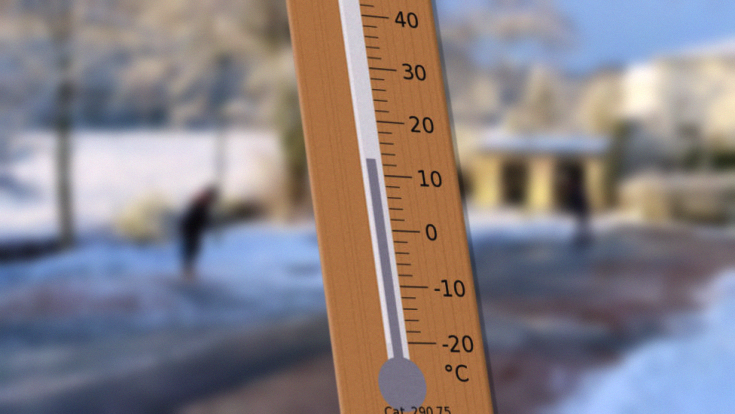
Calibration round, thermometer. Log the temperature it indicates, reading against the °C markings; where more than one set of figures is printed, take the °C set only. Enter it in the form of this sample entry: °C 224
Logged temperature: °C 13
